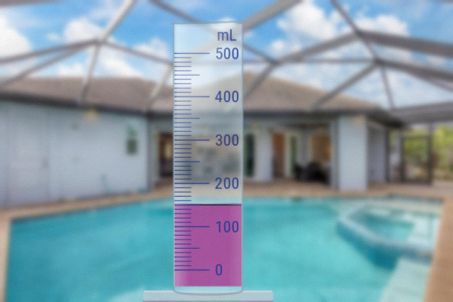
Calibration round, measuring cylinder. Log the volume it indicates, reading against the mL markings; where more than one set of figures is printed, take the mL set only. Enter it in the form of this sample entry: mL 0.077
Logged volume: mL 150
